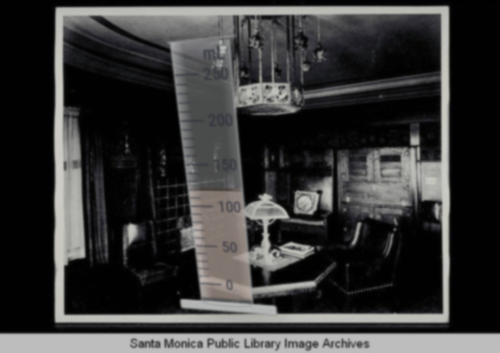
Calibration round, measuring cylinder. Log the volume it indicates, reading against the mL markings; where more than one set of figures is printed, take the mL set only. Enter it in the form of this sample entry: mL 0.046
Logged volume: mL 120
